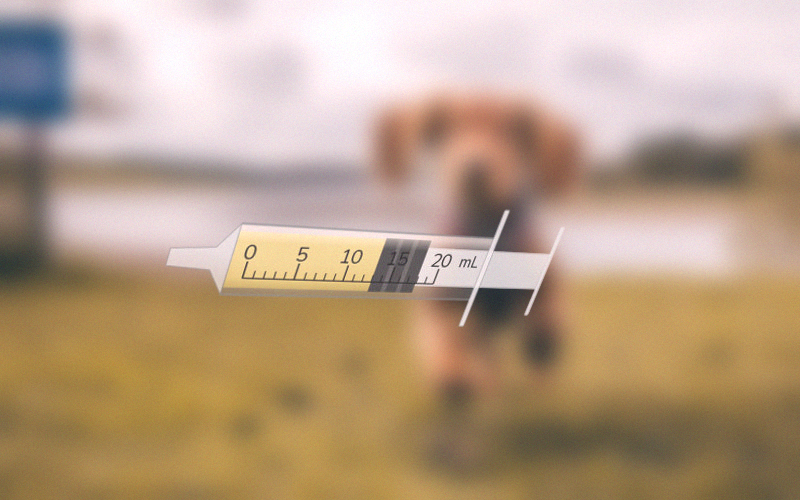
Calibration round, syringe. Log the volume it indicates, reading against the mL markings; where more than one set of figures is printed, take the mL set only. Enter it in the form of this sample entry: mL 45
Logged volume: mL 13
